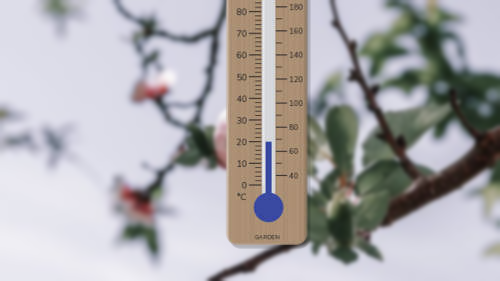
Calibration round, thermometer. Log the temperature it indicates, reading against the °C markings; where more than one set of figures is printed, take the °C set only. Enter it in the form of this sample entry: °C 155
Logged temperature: °C 20
